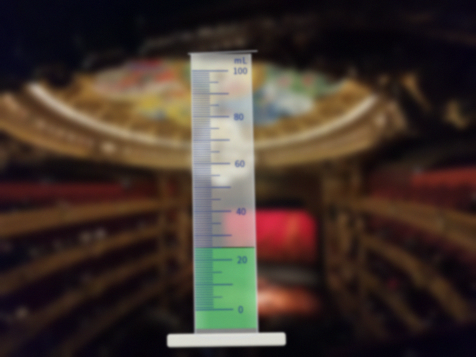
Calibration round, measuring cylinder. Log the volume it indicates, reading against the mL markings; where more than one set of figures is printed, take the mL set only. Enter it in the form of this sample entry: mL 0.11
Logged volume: mL 25
